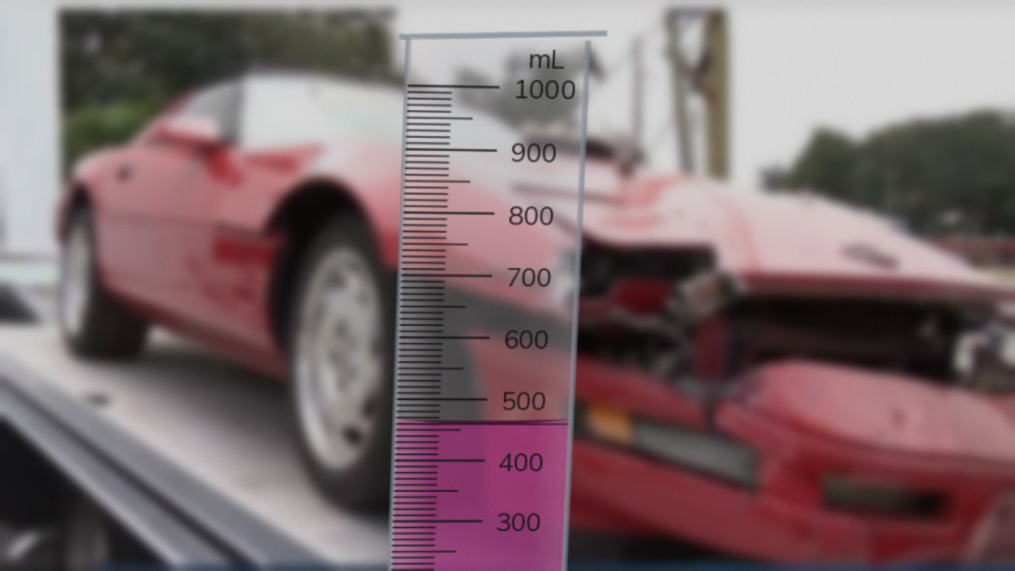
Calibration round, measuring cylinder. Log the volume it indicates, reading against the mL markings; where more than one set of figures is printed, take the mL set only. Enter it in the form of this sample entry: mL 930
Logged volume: mL 460
